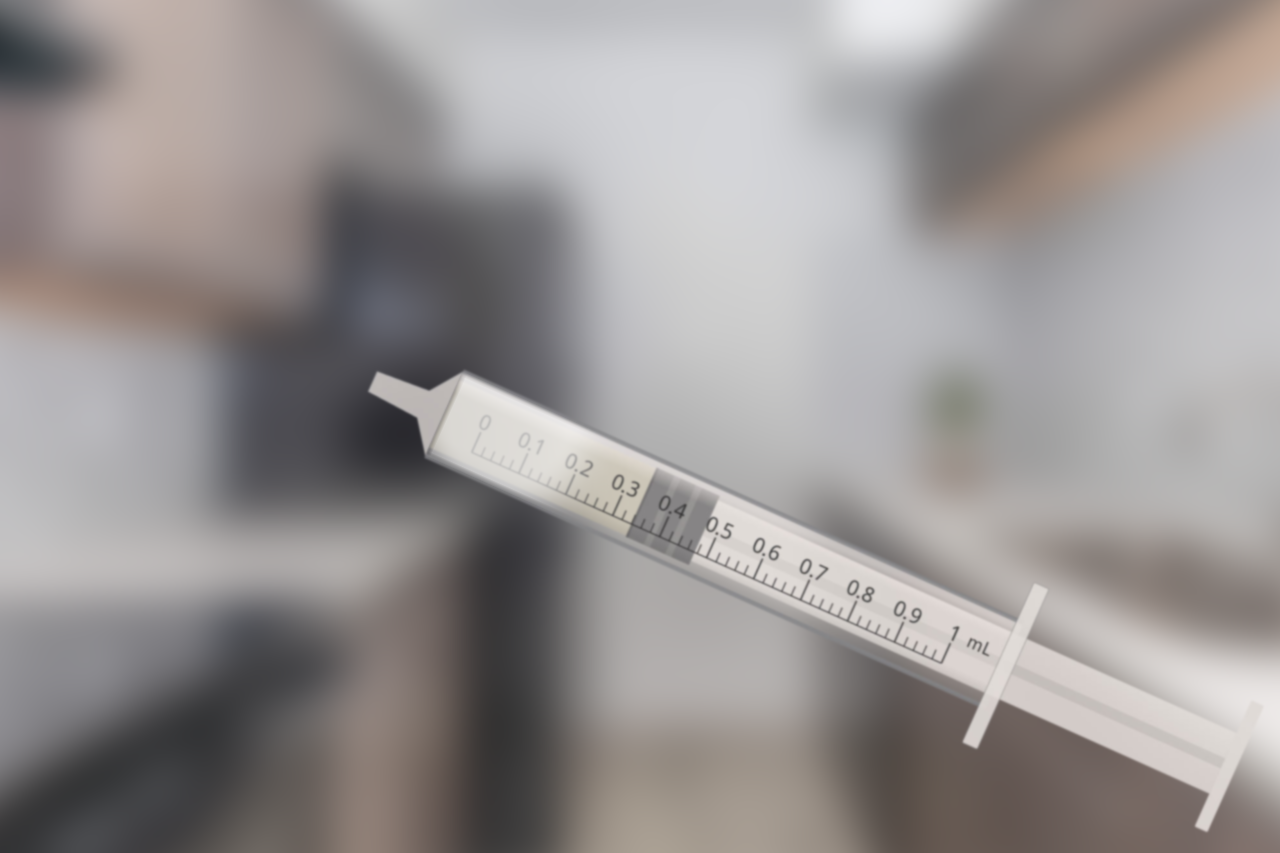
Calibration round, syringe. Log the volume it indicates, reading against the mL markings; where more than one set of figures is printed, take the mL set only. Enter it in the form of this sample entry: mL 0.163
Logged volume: mL 0.34
